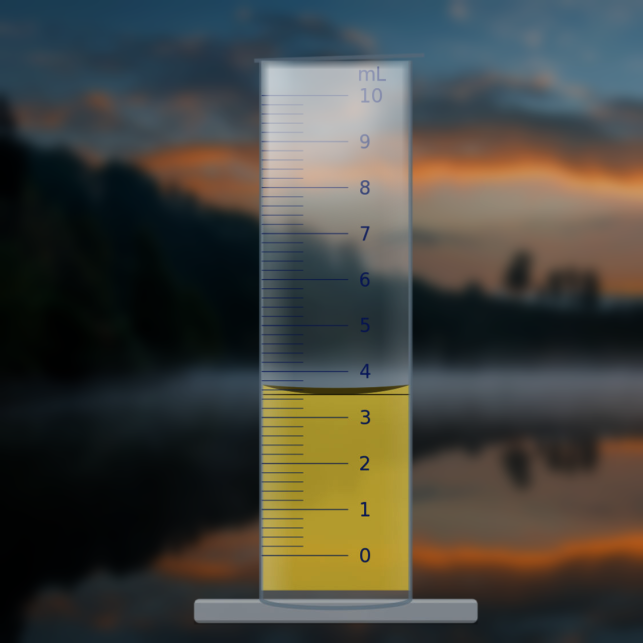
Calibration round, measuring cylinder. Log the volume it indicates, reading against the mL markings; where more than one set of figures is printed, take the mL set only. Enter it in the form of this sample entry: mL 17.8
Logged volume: mL 3.5
